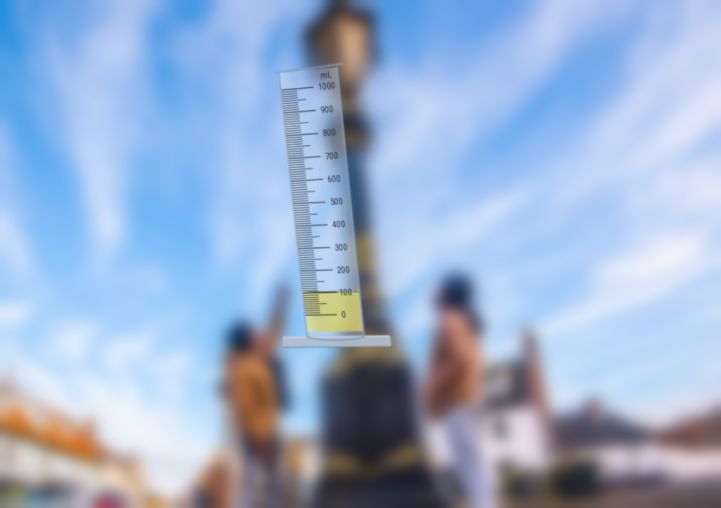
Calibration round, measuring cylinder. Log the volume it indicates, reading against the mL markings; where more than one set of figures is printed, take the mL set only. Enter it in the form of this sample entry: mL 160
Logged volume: mL 100
